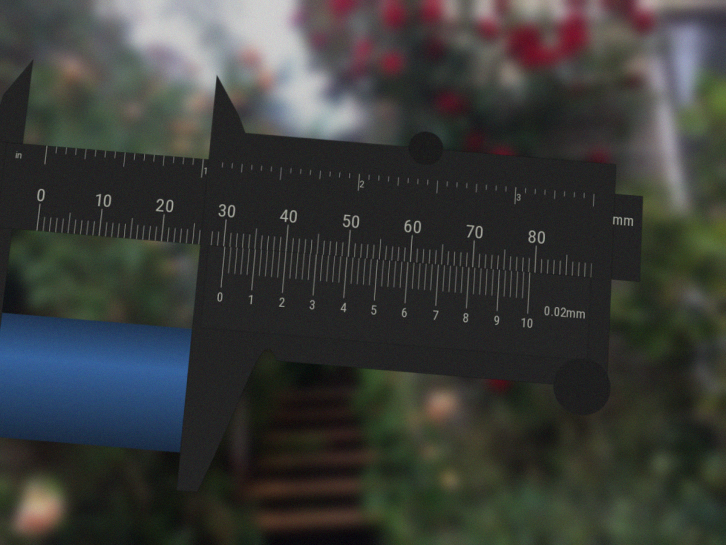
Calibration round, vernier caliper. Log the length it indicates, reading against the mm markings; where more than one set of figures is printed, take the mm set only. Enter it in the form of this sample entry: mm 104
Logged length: mm 30.2
